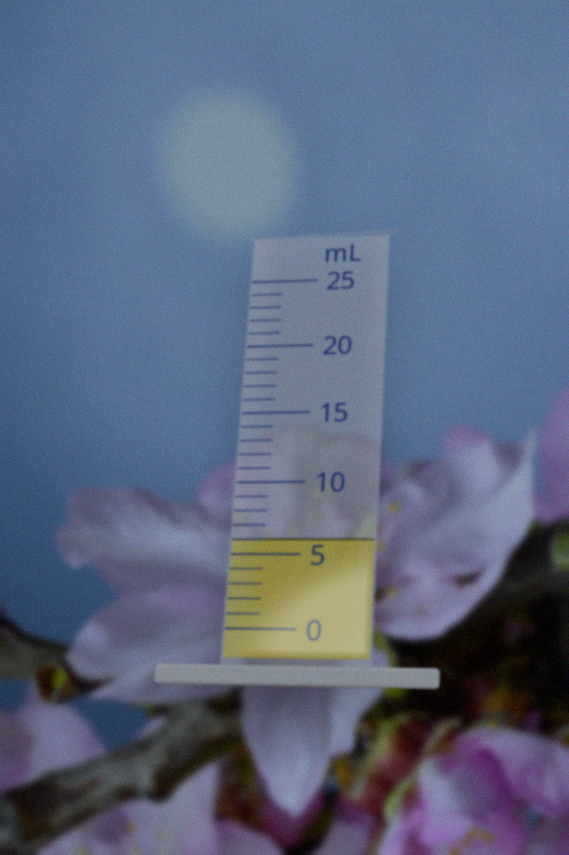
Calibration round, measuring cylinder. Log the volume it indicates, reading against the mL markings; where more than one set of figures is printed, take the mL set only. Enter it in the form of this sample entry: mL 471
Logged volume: mL 6
